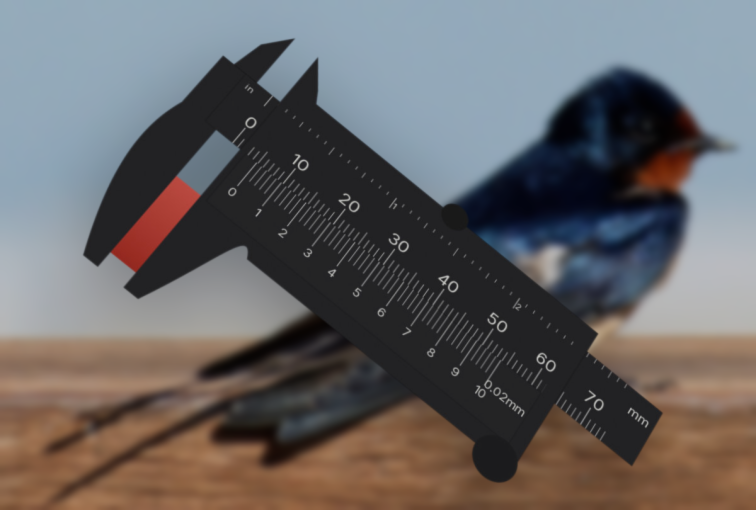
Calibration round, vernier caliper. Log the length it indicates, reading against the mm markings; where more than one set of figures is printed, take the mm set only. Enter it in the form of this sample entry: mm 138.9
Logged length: mm 4.8
